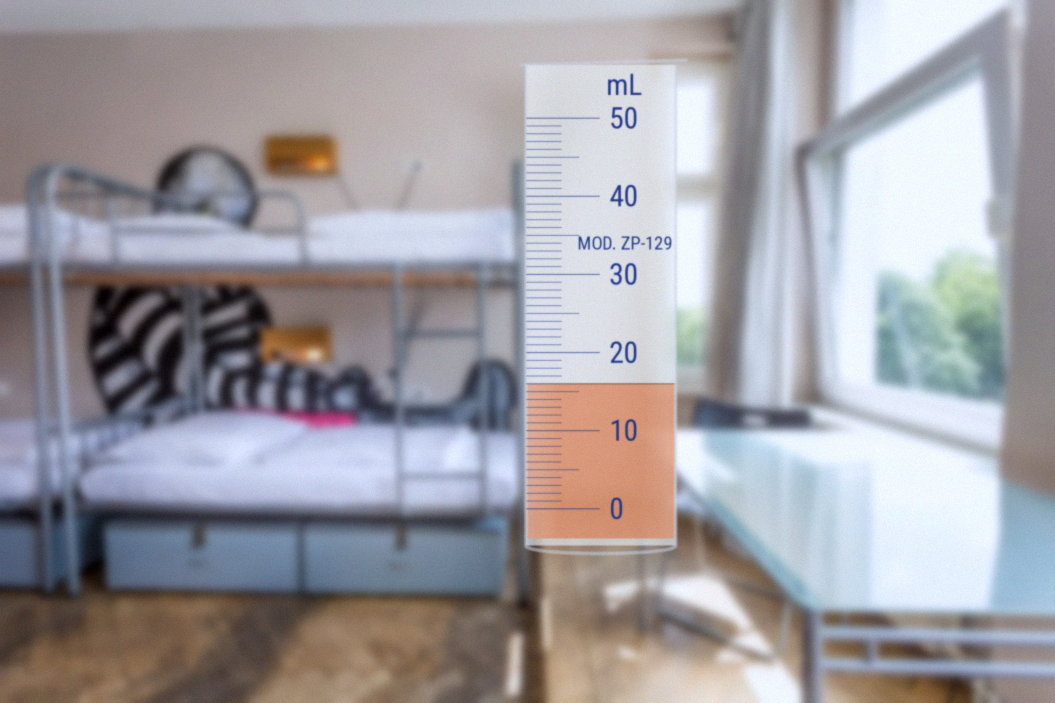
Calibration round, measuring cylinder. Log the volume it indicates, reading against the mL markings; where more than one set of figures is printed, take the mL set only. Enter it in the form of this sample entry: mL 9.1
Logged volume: mL 16
